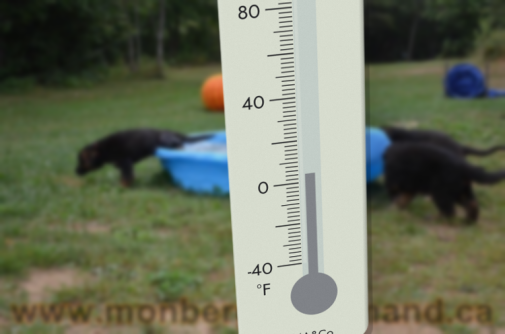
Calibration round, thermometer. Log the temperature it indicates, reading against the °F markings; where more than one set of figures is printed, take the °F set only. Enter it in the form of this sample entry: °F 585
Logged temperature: °F 4
